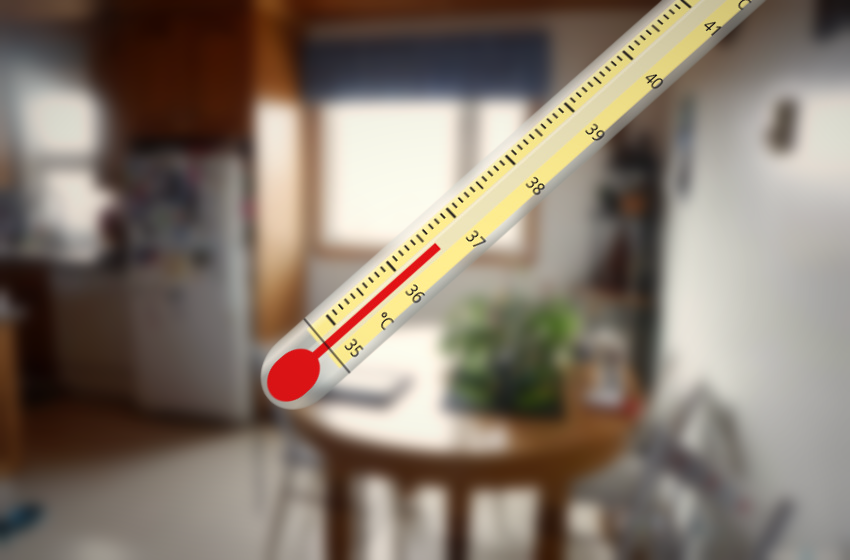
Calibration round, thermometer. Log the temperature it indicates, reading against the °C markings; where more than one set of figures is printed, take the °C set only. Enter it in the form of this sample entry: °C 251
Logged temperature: °C 36.6
